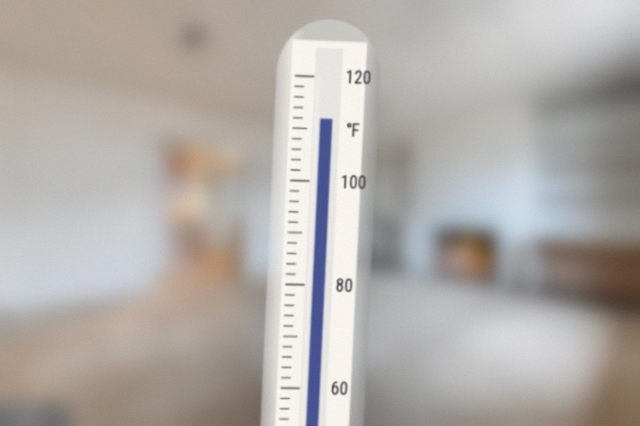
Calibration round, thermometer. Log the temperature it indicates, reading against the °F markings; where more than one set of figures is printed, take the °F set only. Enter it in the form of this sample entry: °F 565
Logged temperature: °F 112
